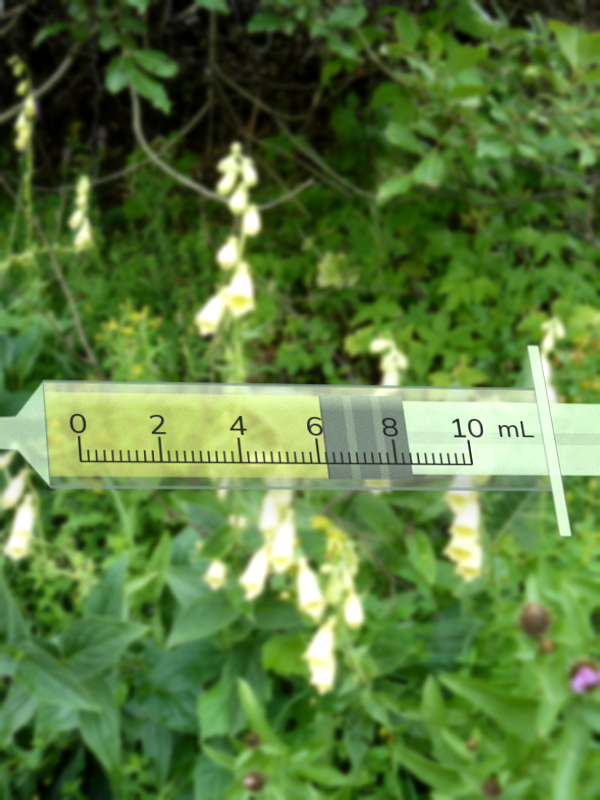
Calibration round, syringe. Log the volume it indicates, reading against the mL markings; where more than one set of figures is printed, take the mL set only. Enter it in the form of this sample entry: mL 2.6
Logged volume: mL 6.2
